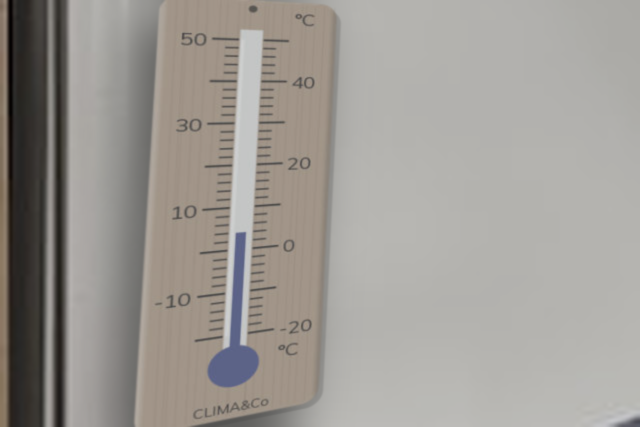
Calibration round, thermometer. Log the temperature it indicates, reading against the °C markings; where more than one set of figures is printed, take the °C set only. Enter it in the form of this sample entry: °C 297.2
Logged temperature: °C 4
